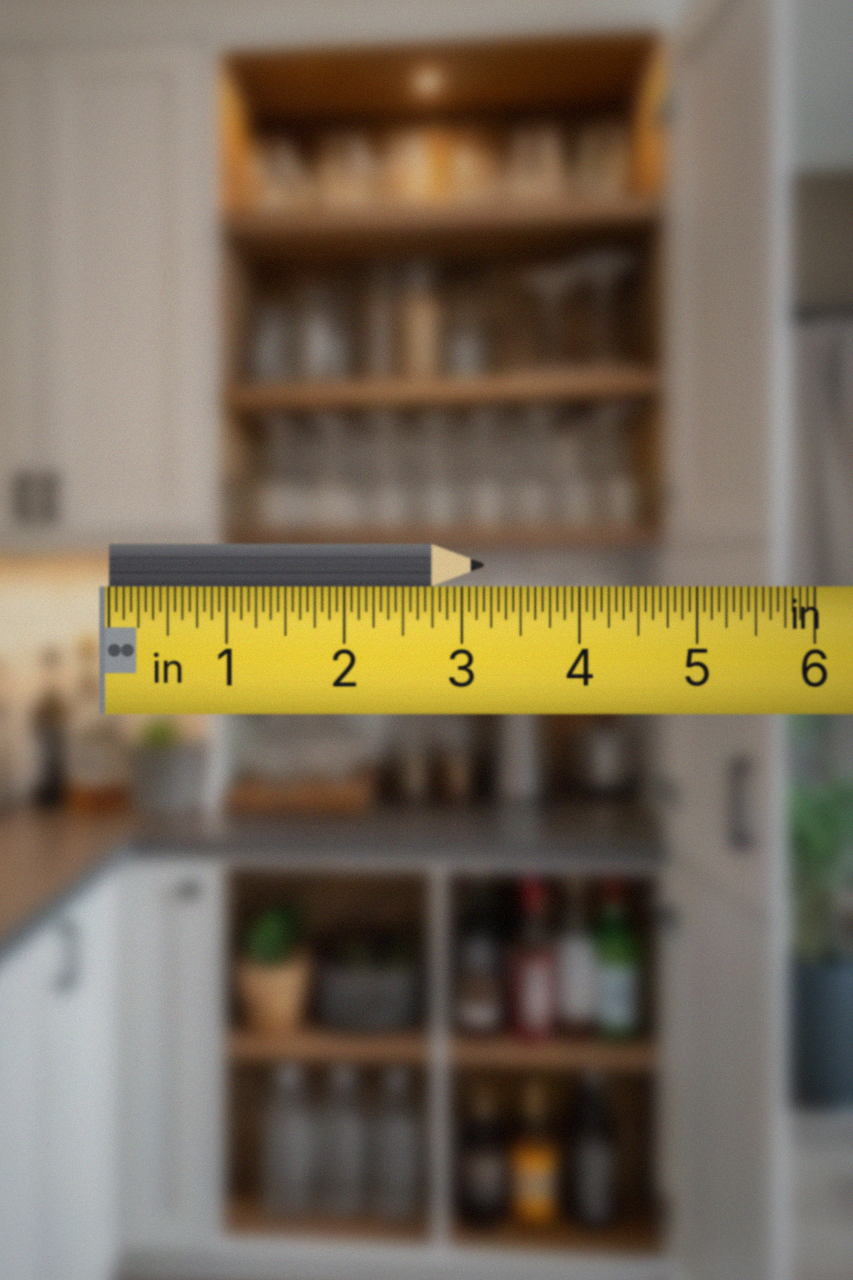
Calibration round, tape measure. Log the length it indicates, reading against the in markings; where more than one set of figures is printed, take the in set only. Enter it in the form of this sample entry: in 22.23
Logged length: in 3.1875
